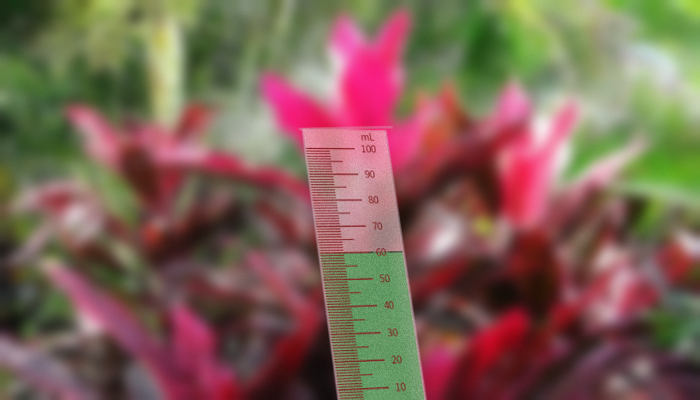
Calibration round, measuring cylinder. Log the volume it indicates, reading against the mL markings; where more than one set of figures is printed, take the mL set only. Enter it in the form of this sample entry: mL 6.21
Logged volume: mL 60
